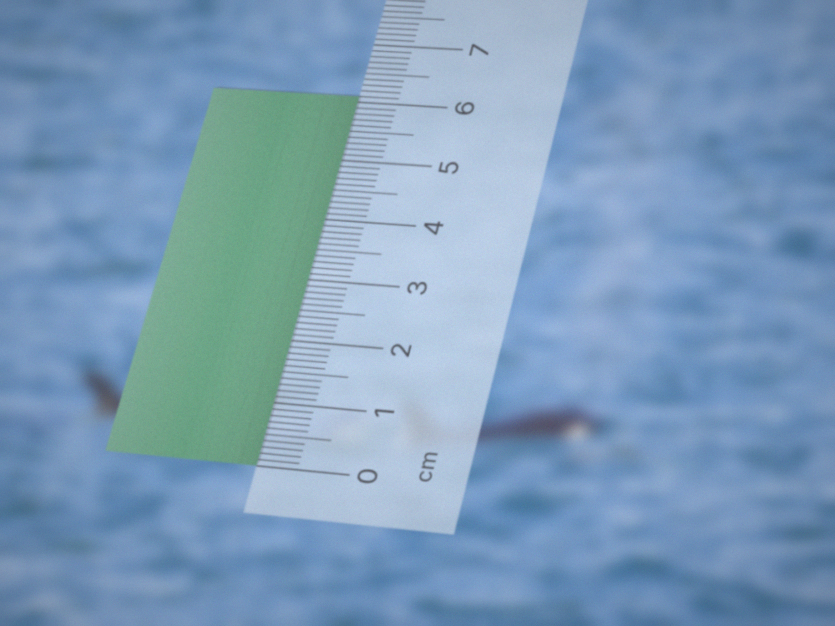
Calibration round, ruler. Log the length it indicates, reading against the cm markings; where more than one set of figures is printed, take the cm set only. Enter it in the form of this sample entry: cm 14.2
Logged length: cm 6.1
